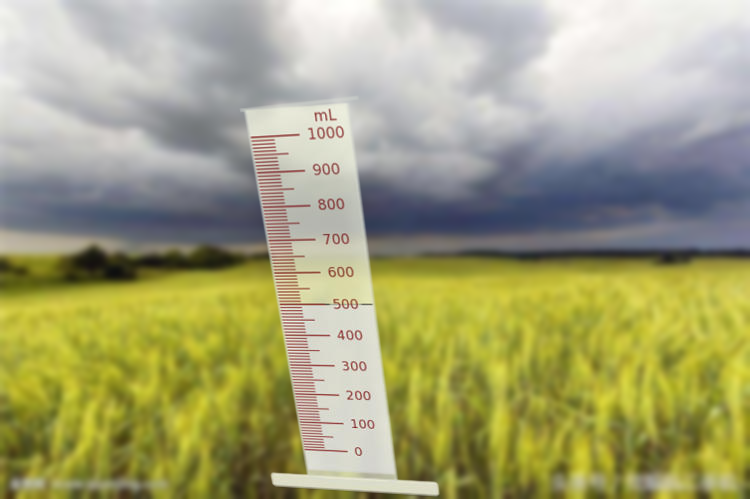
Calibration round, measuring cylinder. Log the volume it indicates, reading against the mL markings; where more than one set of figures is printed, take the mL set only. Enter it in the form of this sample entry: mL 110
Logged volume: mL 500
